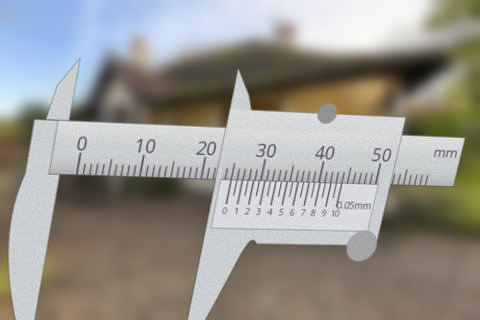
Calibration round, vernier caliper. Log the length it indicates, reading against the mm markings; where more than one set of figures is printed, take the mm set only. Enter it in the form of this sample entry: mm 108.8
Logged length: mm 25.0
